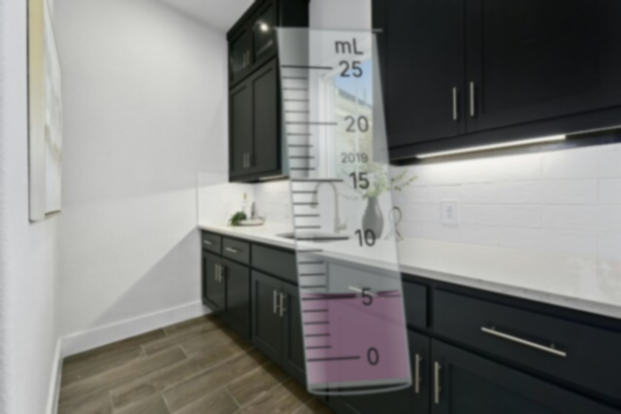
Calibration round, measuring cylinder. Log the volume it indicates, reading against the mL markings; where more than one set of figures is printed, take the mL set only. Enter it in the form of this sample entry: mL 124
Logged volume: mL 5
